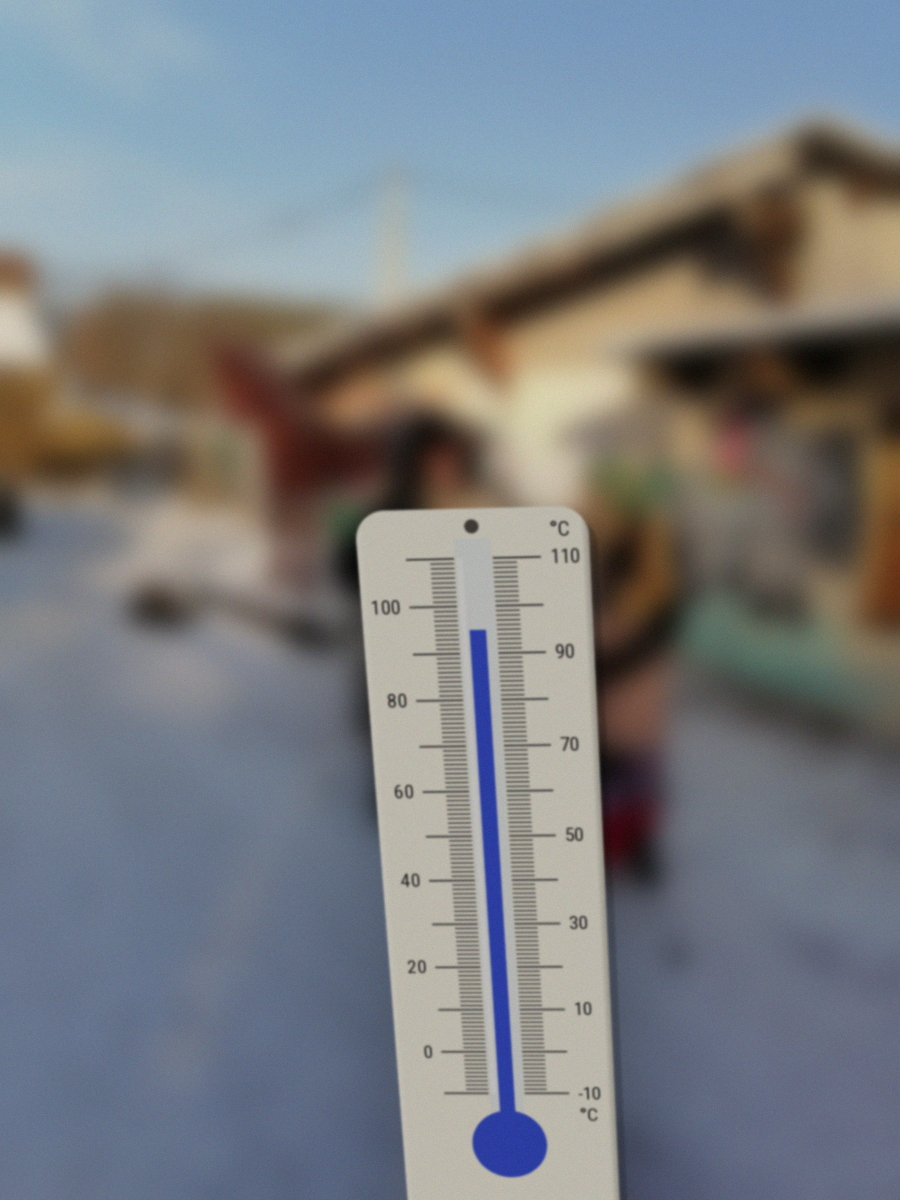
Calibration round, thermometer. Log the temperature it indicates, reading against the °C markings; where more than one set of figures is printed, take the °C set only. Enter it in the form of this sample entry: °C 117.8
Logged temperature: °C 95
